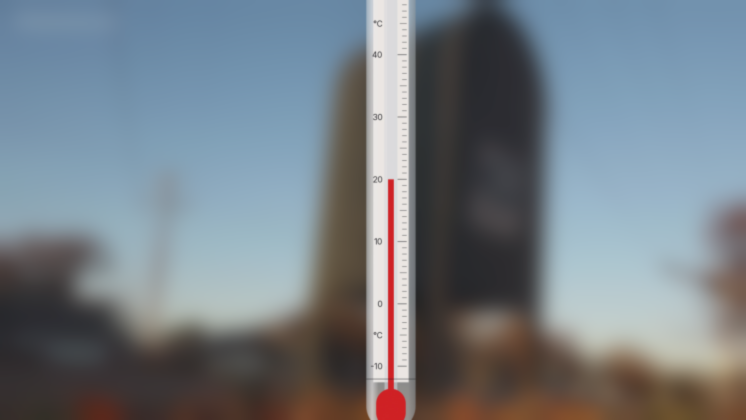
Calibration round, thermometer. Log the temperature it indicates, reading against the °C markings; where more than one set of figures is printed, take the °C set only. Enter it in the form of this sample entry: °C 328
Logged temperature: °C 20
